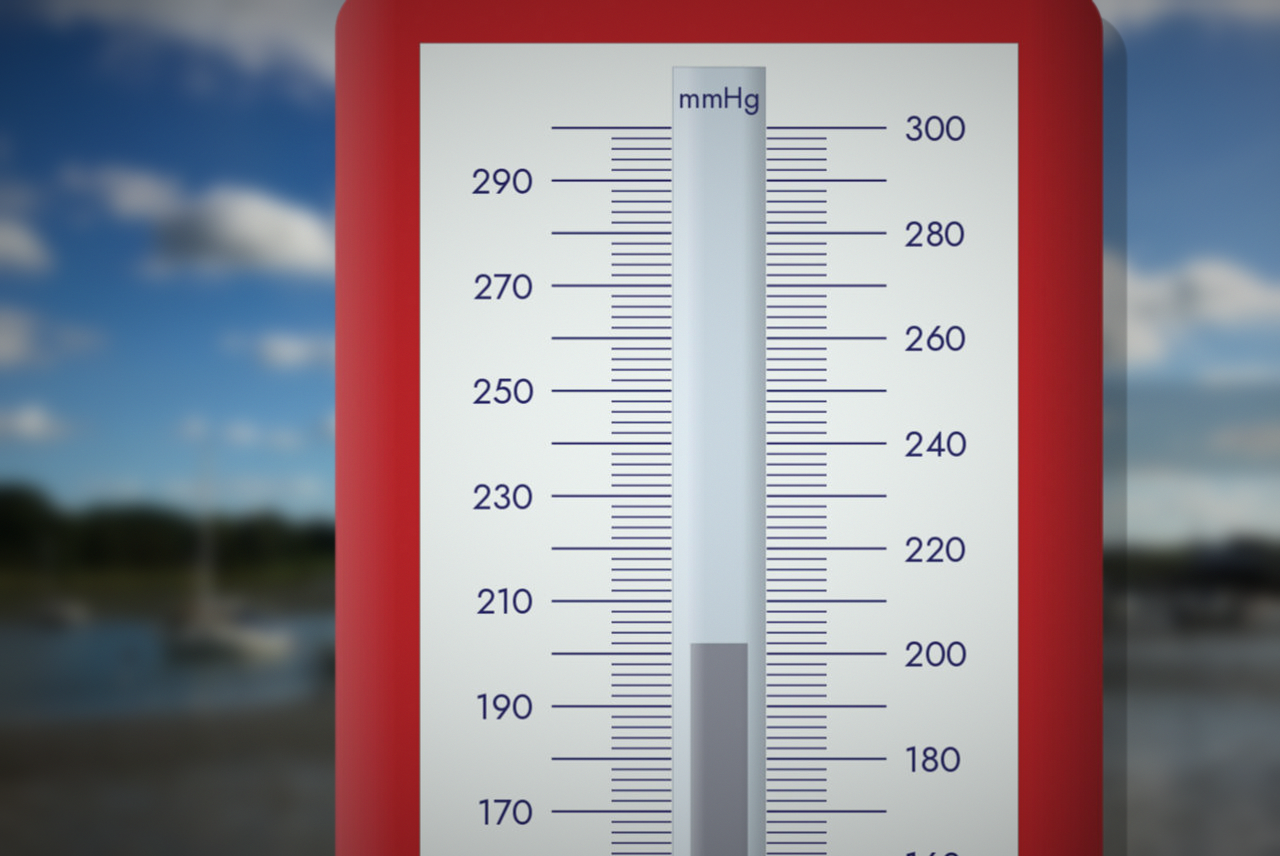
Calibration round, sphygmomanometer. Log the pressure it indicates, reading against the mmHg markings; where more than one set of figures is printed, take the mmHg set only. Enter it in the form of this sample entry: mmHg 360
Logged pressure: mmHg 202
